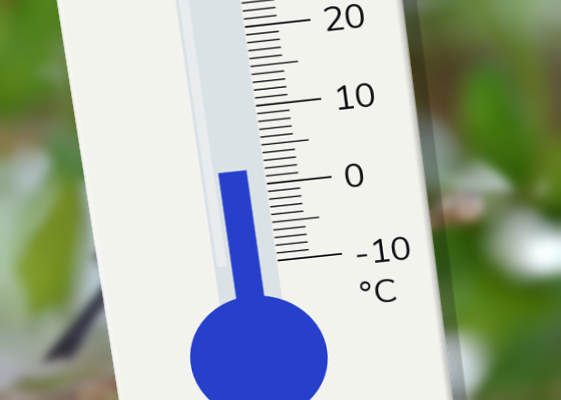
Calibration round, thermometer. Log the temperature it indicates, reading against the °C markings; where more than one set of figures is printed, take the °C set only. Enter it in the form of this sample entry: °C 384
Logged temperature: °C 2
